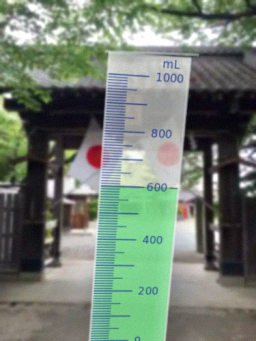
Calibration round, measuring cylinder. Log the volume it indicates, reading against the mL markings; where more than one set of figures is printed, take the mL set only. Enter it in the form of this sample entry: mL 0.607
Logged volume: mL 600
